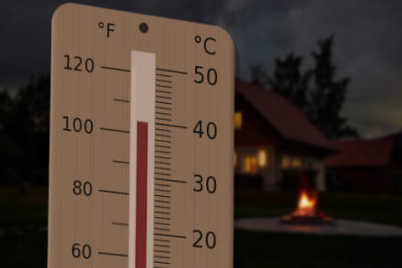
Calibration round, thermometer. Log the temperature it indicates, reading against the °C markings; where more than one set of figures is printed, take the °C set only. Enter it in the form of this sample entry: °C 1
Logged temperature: °C 40
